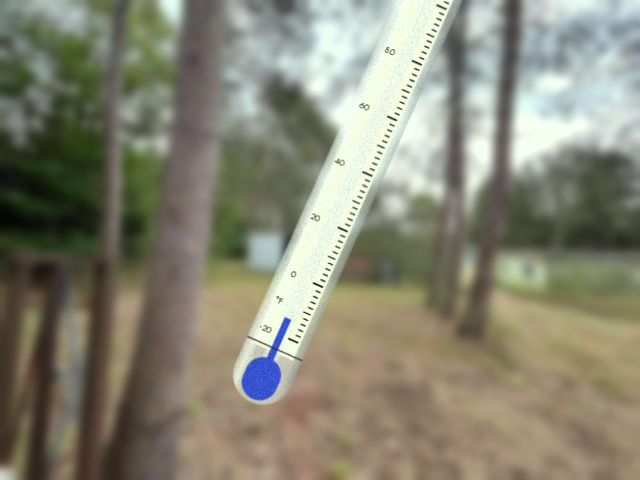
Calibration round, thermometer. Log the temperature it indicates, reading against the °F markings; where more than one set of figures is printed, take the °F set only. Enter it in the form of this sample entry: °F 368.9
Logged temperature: °F -14
